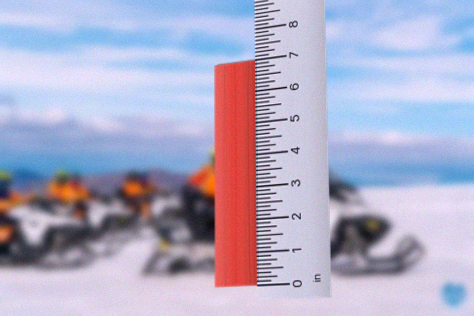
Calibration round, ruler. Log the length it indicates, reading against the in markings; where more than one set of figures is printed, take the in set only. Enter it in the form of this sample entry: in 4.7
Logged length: in 7
